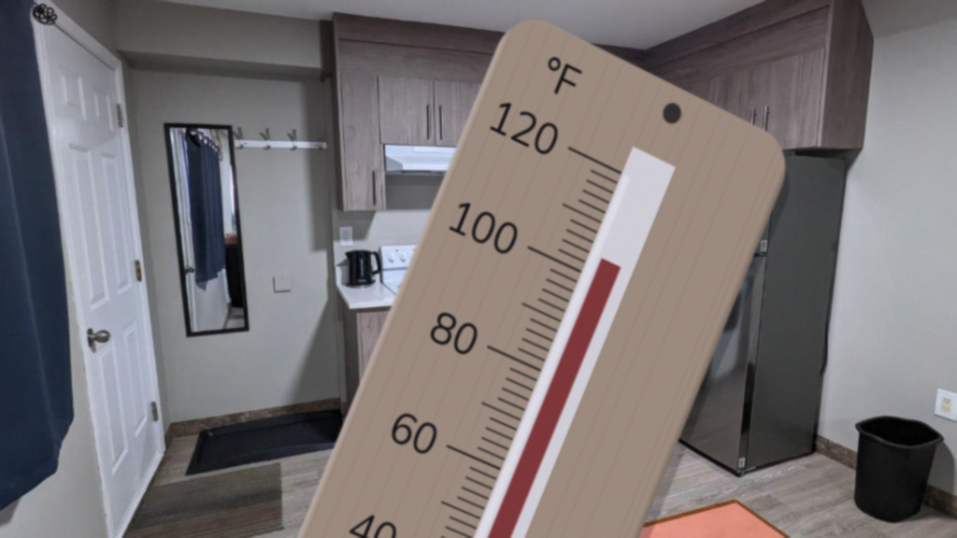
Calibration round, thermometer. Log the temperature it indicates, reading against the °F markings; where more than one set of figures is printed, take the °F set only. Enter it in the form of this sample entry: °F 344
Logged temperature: °F 104
